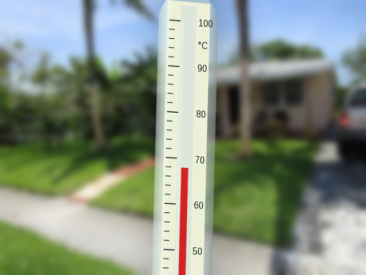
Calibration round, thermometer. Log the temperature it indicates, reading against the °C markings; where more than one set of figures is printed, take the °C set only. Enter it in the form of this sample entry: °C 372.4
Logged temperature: °C 68
